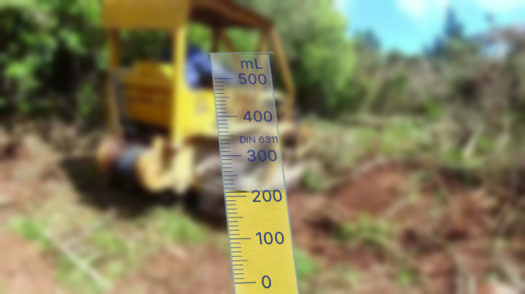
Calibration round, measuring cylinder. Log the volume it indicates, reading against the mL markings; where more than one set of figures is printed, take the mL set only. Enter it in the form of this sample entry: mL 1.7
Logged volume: mL 210
